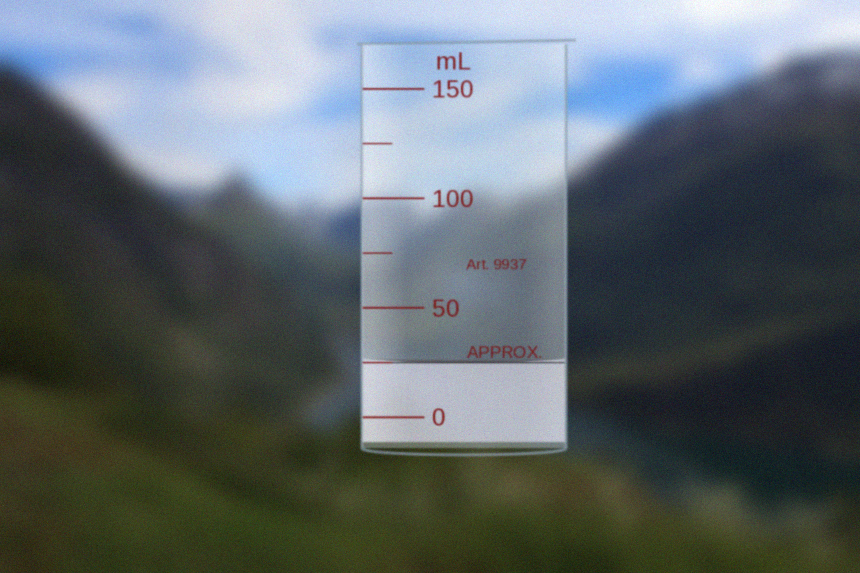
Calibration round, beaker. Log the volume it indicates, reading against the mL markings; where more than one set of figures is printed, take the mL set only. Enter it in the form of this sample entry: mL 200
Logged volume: mL 25
